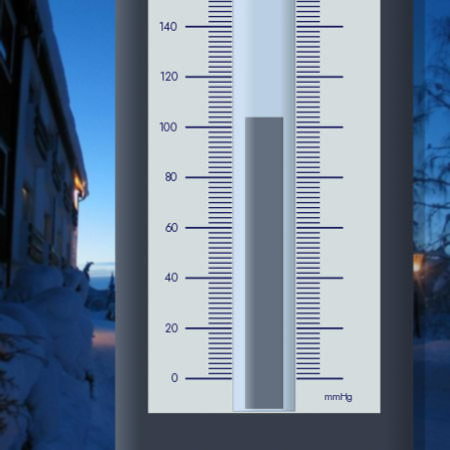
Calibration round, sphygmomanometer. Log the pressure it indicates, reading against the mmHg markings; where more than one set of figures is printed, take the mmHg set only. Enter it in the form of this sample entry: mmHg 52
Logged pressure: mmHg 104
